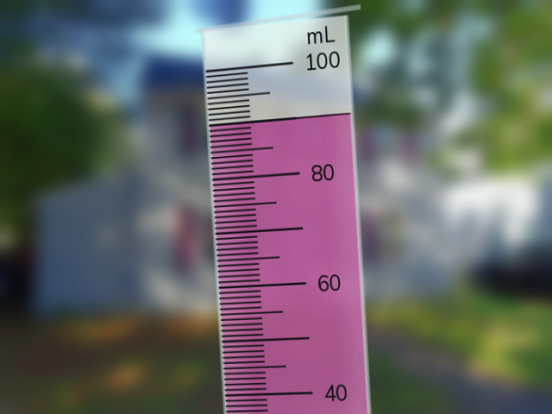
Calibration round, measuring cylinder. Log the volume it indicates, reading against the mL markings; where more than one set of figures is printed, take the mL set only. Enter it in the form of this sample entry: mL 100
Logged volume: mL 90
